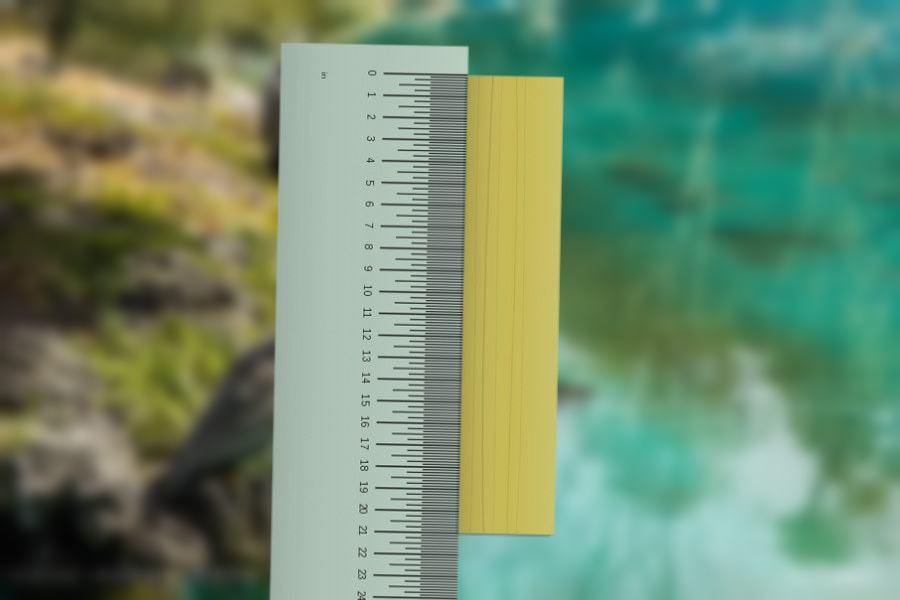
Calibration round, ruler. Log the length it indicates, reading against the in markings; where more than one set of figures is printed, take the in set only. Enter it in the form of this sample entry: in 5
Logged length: in 21
